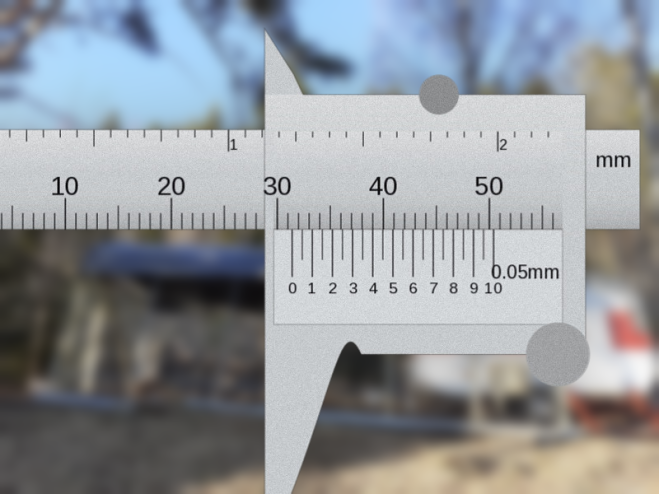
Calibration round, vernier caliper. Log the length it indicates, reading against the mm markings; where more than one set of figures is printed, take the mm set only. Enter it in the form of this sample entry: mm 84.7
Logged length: mm 31.4
